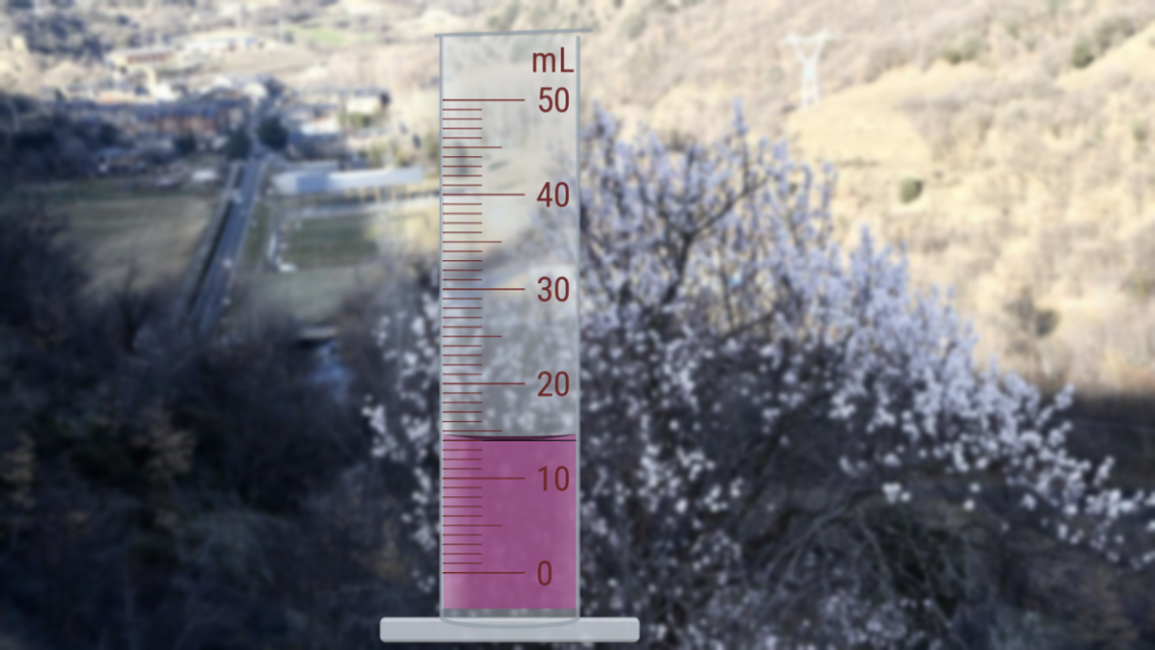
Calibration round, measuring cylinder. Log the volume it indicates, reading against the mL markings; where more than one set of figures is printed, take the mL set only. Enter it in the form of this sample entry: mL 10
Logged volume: mL 14
